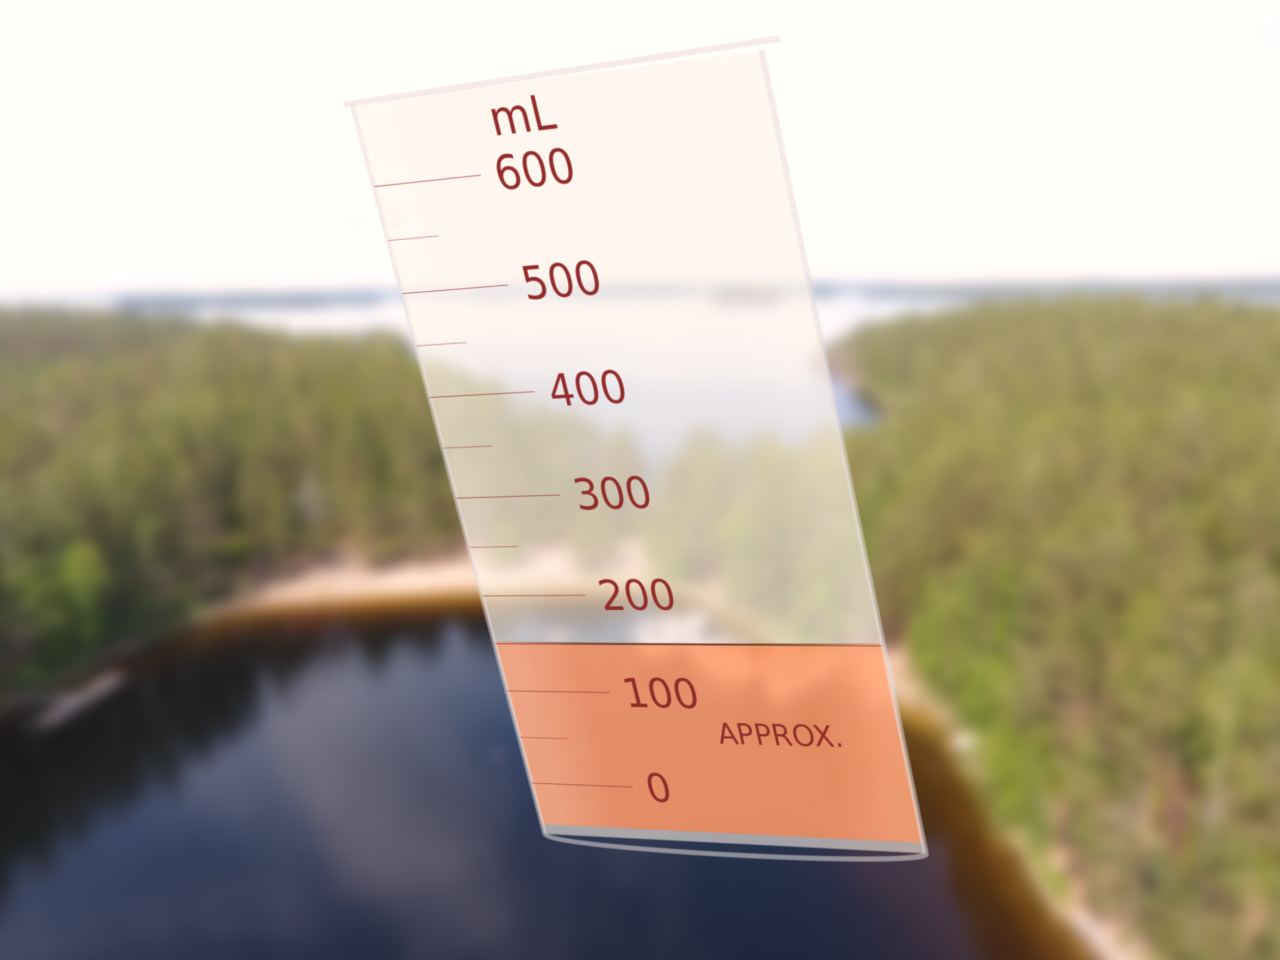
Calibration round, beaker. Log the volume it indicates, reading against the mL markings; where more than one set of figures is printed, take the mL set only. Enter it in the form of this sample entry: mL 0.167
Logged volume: mL 150
